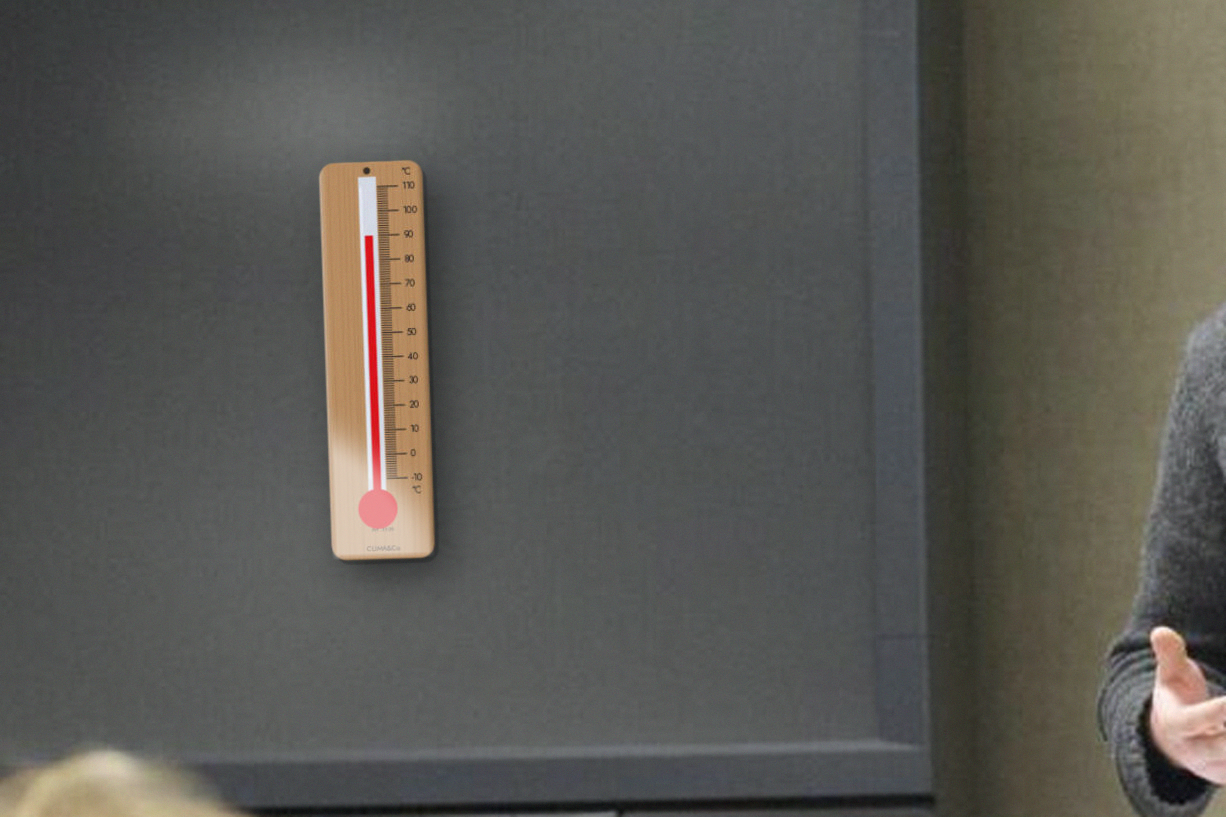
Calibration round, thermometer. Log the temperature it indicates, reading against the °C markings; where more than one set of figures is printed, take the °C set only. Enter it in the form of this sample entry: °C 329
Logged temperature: °C 90
